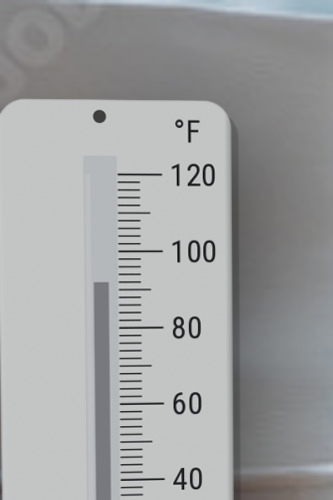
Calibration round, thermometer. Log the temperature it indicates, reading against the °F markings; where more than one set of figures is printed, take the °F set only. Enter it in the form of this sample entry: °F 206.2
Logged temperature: °F 92
